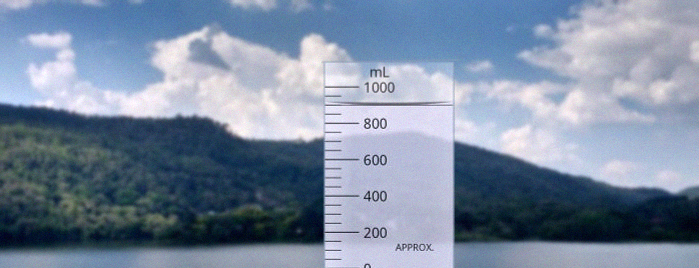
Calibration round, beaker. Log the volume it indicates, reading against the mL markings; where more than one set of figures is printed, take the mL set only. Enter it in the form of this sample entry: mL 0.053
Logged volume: mL 900
